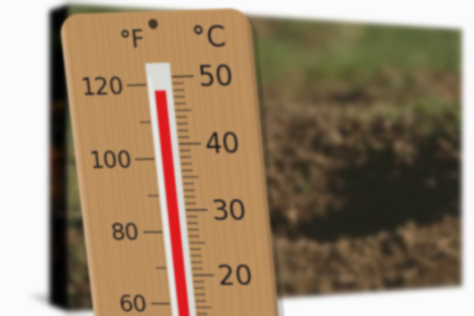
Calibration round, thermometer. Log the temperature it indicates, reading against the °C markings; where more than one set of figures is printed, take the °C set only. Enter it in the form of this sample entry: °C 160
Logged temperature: °C 48
